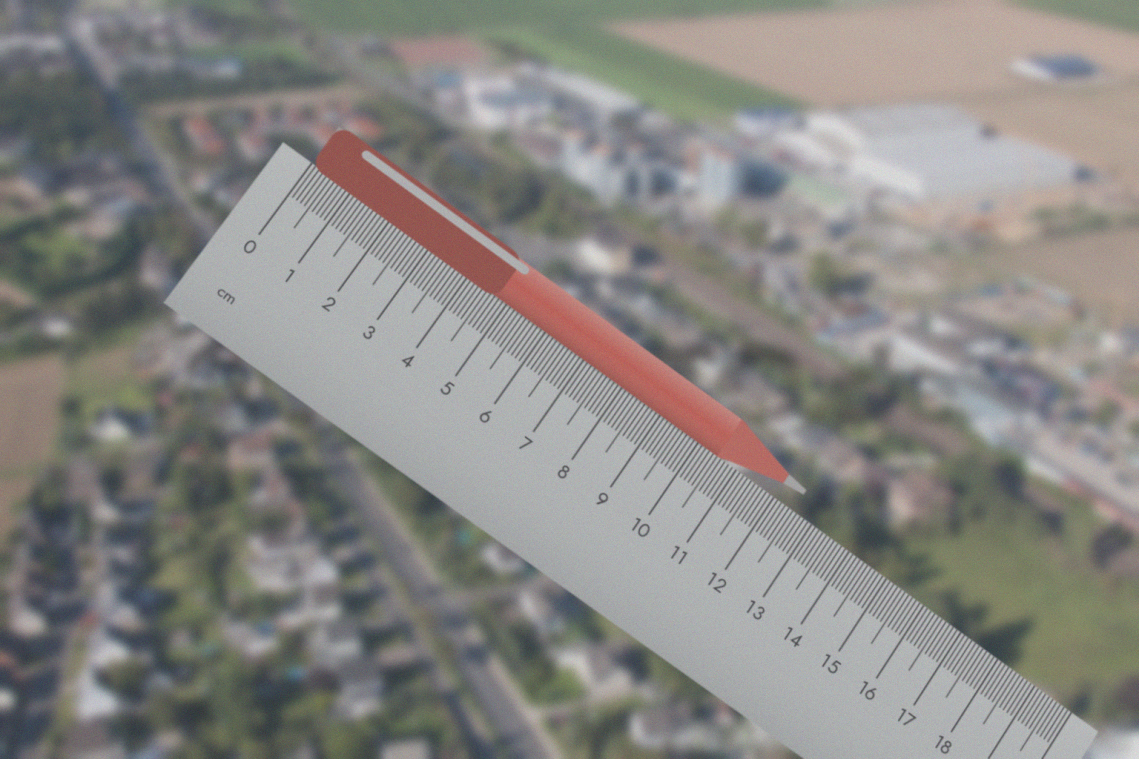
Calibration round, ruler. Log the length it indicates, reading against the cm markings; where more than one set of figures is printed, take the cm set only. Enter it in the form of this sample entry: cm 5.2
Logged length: cm 12.5
